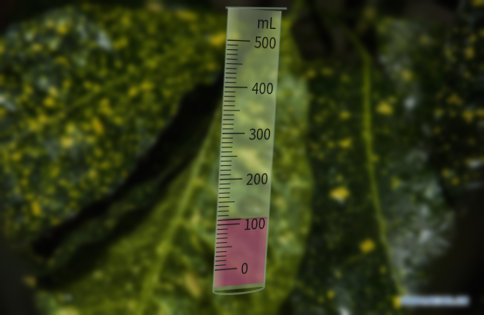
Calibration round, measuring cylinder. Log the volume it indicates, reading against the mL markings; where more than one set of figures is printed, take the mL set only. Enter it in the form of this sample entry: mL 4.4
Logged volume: mL 110
